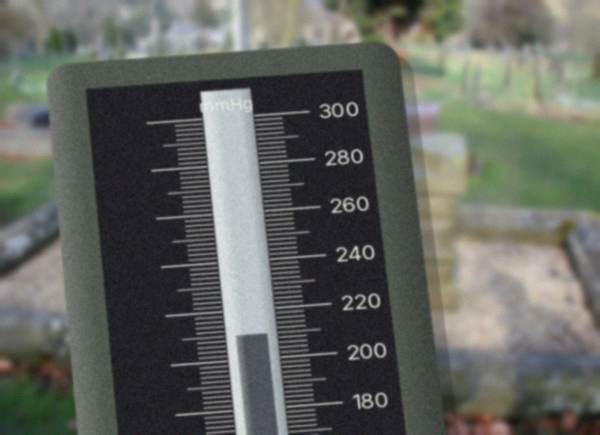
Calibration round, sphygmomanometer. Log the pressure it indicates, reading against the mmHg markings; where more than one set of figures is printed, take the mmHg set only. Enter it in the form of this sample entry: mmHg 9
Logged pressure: mmHg 210
